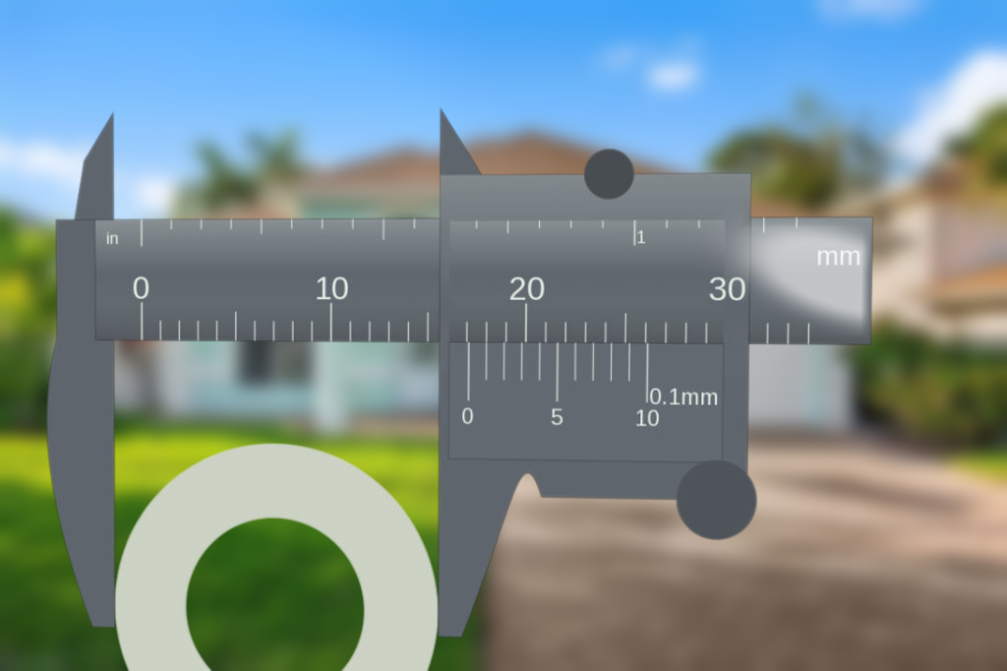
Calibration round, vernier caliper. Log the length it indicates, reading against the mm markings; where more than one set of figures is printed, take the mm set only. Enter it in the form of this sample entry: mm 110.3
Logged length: mm 17.1
